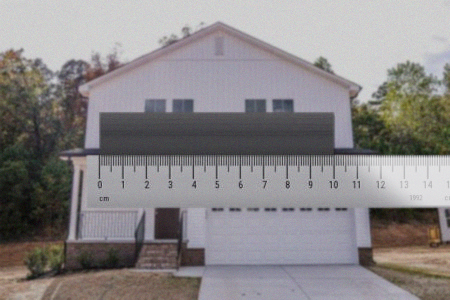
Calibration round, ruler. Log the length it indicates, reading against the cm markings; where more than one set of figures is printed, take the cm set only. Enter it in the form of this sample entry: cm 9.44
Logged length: cm 10
